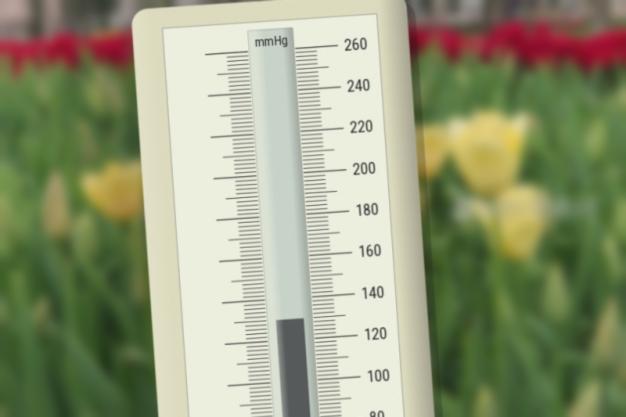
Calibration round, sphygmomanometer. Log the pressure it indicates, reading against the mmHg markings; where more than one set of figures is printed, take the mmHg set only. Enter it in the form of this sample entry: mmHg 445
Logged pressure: mmHg 130
